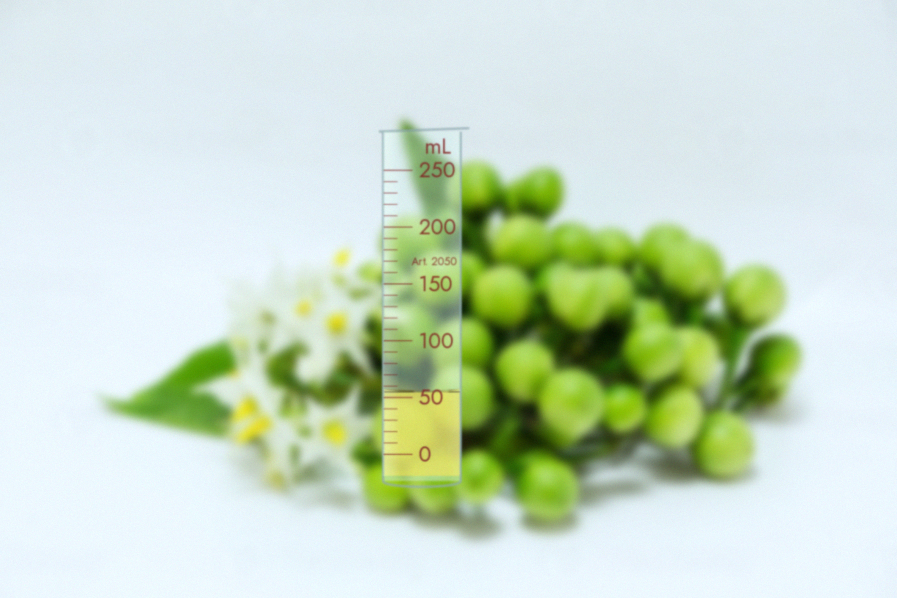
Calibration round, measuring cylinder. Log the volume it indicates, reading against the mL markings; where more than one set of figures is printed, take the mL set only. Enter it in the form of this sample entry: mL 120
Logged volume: mL 55
